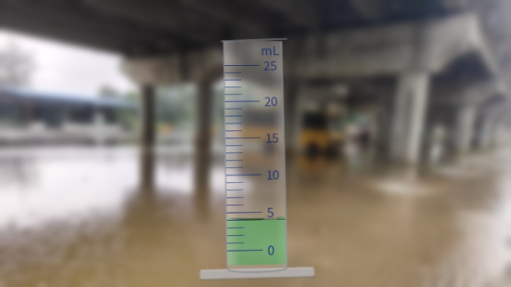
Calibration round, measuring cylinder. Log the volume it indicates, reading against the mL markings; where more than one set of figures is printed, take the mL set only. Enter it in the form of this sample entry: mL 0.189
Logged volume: mL 4
